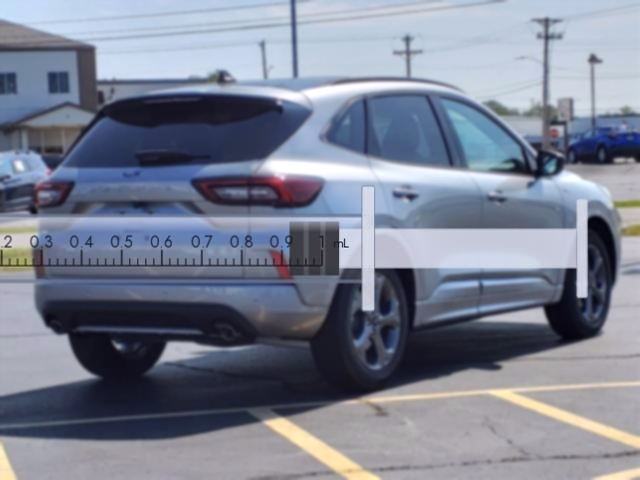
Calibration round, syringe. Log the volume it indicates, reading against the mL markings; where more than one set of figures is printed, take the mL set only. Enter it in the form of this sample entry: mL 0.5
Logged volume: mL 0.92
